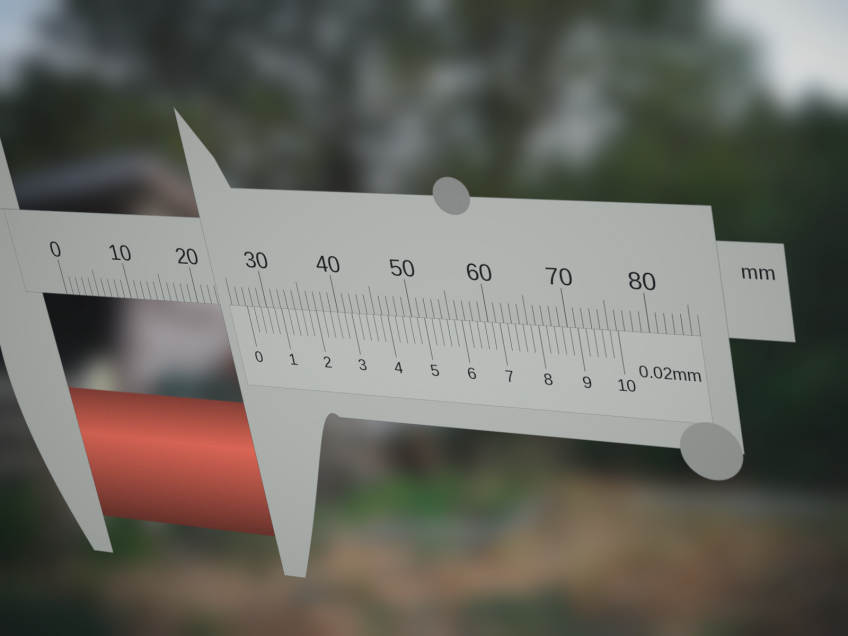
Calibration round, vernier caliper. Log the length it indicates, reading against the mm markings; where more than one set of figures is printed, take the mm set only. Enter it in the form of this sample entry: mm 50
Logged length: mm 27.2
